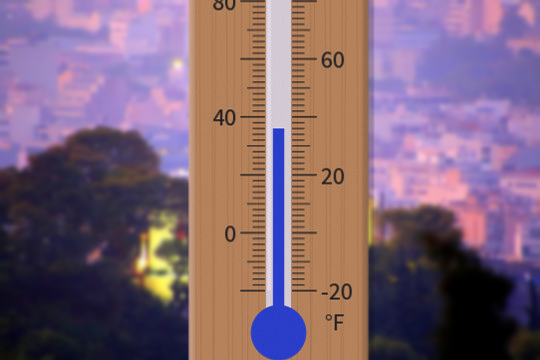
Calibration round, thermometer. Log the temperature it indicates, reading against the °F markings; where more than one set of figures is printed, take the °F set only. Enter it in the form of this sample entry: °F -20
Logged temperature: °F 36
